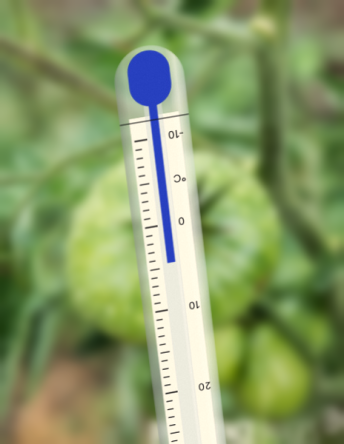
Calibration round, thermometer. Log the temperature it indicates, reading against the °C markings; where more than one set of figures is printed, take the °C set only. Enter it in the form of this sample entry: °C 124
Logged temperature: °C 4.5
